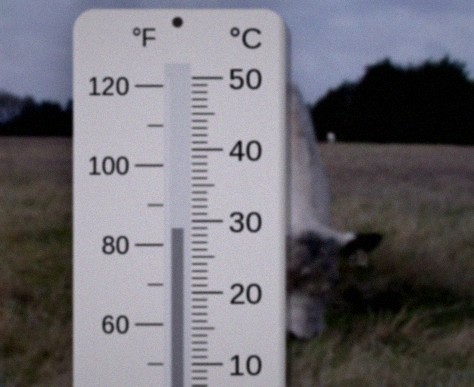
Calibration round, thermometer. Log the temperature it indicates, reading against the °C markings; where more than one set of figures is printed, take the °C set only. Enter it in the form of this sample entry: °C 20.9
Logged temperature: °C 29
